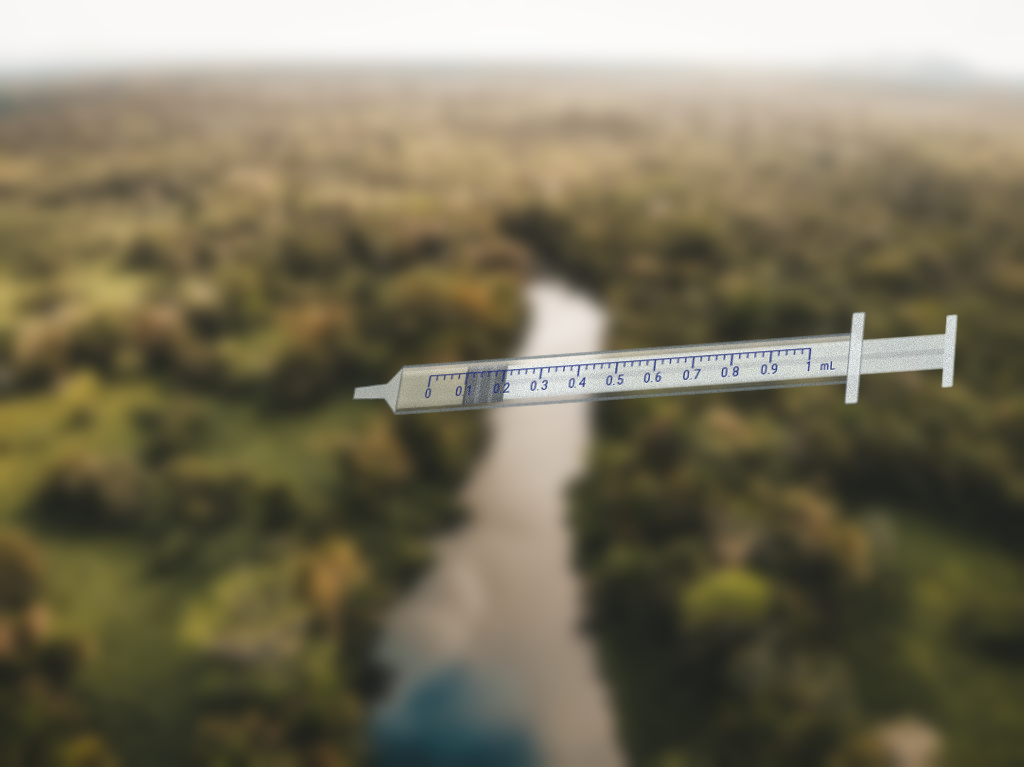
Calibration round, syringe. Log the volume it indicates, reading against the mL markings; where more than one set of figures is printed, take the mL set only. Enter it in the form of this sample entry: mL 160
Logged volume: mL 0.1
